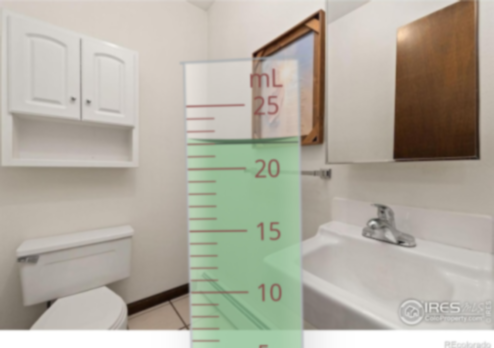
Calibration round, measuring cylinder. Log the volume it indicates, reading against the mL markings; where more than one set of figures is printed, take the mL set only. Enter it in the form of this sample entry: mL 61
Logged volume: mL 22
